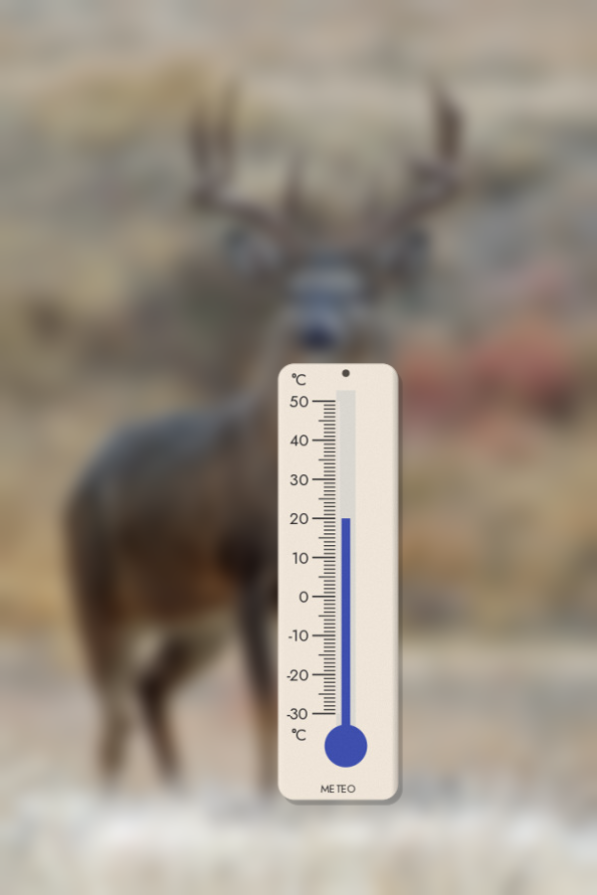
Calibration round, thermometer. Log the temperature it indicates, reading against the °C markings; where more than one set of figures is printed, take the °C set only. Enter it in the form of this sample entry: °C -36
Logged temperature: °C 20
